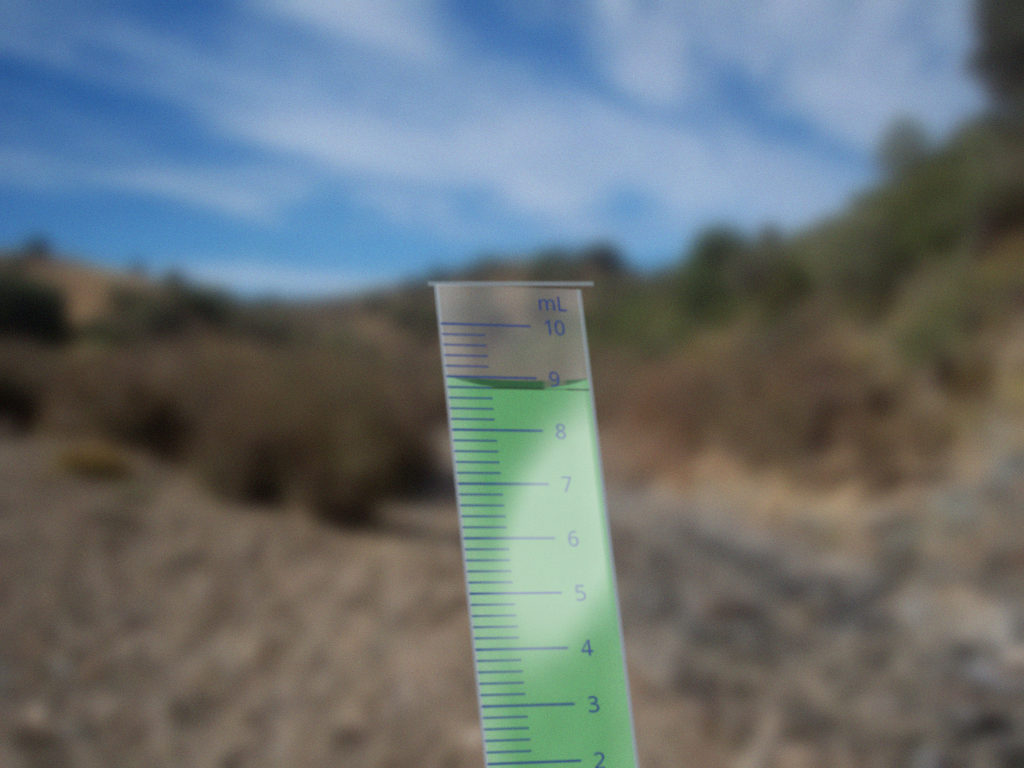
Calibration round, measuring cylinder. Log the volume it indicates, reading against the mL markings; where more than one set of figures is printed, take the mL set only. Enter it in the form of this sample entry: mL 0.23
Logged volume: mL 8.8
